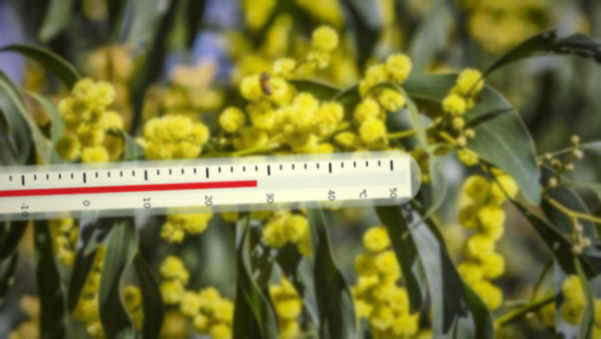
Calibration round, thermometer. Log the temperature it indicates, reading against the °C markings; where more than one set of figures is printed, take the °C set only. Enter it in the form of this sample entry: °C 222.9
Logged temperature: °C 28
